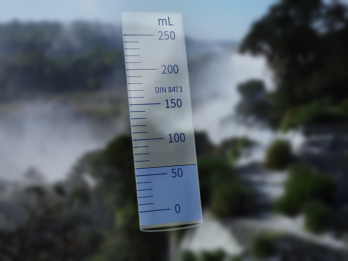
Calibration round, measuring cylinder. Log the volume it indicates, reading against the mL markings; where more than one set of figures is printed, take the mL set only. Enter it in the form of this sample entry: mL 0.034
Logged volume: mL 60
